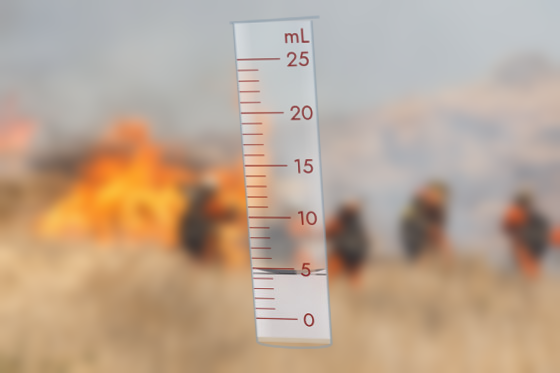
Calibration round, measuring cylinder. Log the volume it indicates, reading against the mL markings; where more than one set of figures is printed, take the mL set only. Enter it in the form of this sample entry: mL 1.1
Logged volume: mL 4.5
